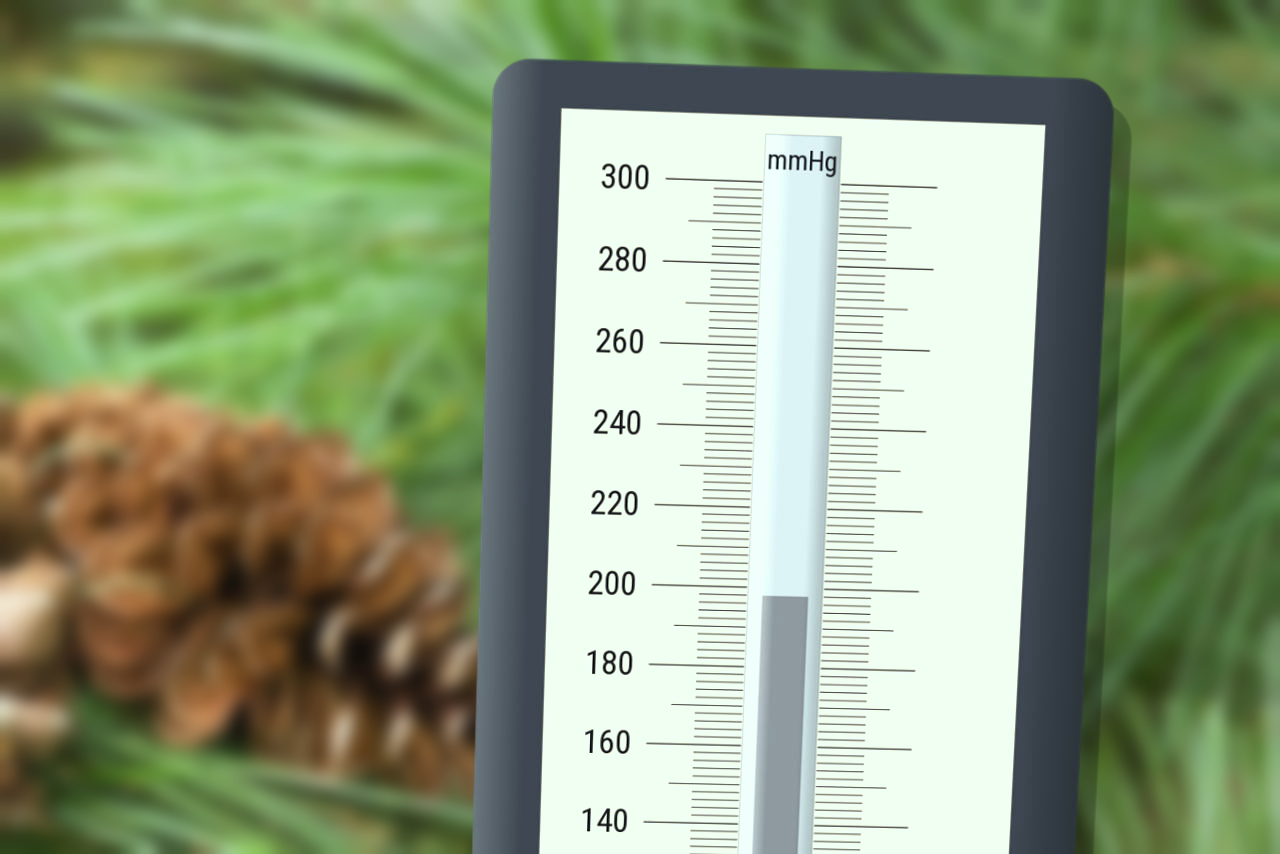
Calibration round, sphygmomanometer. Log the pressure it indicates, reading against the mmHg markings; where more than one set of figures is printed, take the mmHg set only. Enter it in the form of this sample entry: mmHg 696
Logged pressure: mmHg 198
